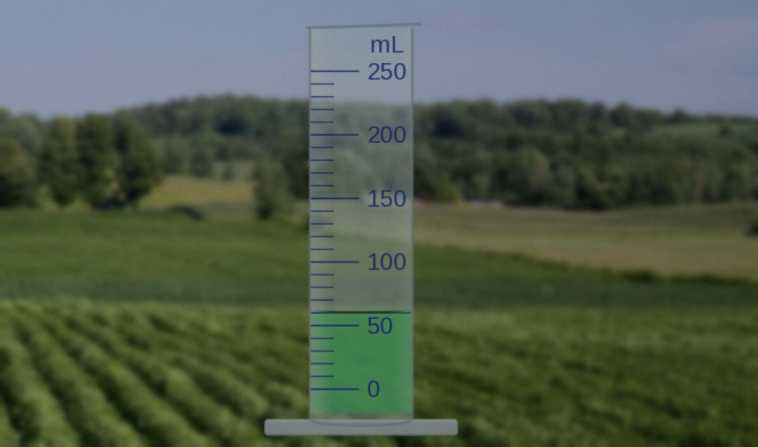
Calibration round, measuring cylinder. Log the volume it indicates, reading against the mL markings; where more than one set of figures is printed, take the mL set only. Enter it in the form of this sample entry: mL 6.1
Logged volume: mL 60
